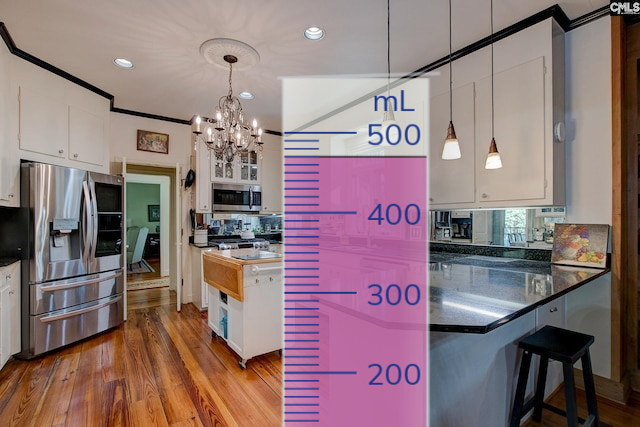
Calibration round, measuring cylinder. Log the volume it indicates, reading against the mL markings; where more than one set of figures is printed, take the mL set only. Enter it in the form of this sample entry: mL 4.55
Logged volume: mL 470
